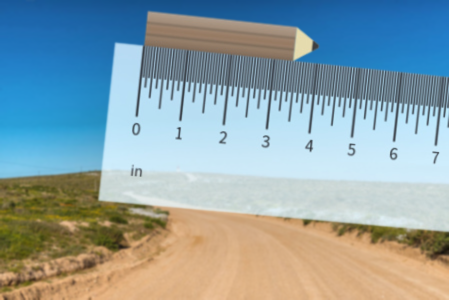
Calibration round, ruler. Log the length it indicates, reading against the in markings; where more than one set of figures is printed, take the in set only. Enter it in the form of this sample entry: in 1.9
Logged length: in 4
